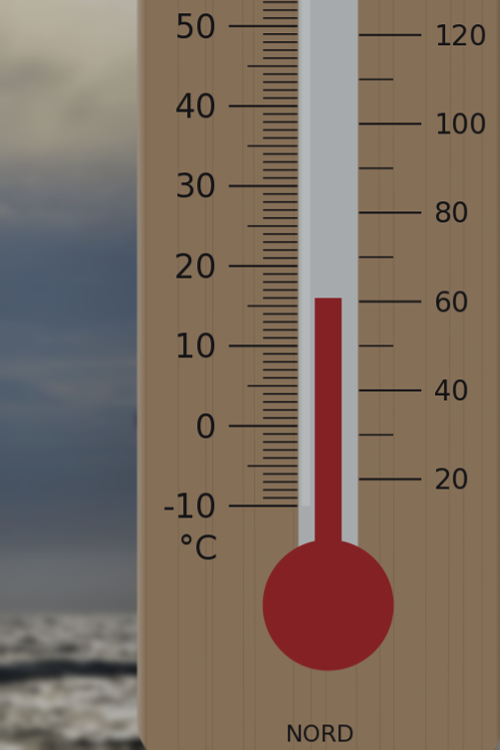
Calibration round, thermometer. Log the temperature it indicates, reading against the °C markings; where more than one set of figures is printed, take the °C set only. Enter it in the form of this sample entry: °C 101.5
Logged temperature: °C 16
